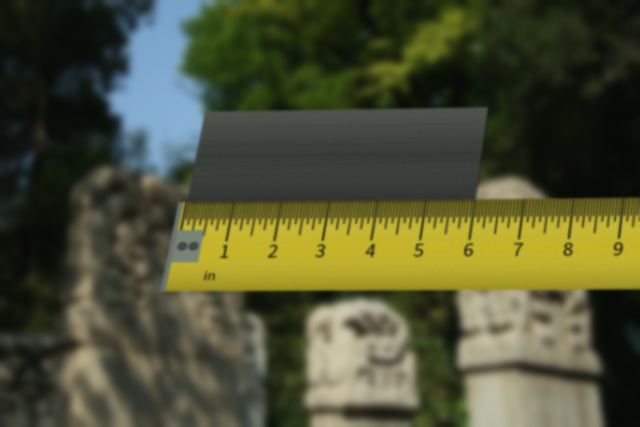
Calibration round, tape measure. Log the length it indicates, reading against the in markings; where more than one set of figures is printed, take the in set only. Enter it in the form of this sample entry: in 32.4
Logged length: in 6
